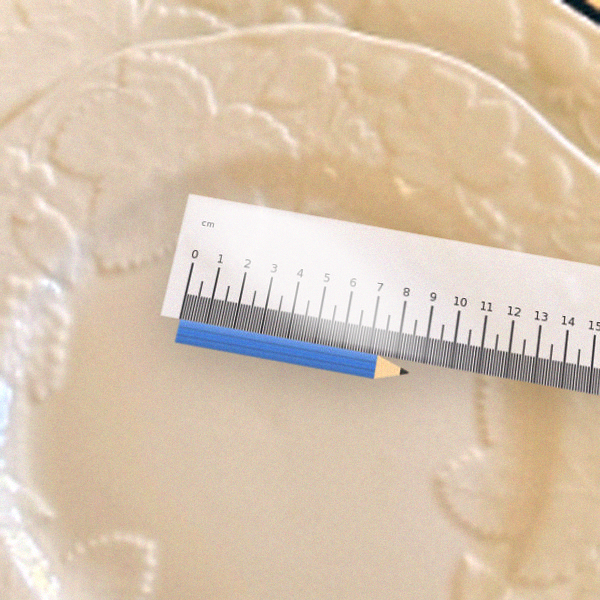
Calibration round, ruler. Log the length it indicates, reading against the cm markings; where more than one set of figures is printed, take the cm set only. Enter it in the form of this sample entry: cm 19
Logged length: cm 8.5
